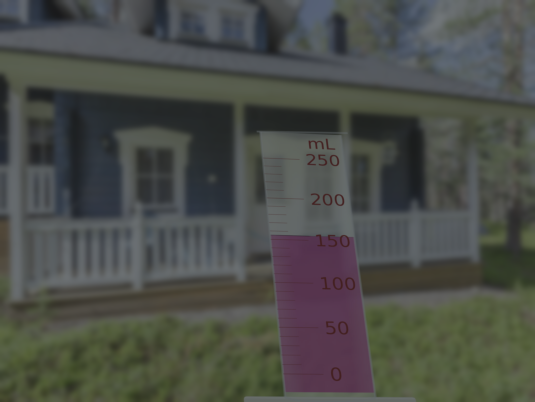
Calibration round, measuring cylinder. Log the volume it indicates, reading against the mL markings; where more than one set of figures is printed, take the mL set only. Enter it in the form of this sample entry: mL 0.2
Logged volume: mL 155
